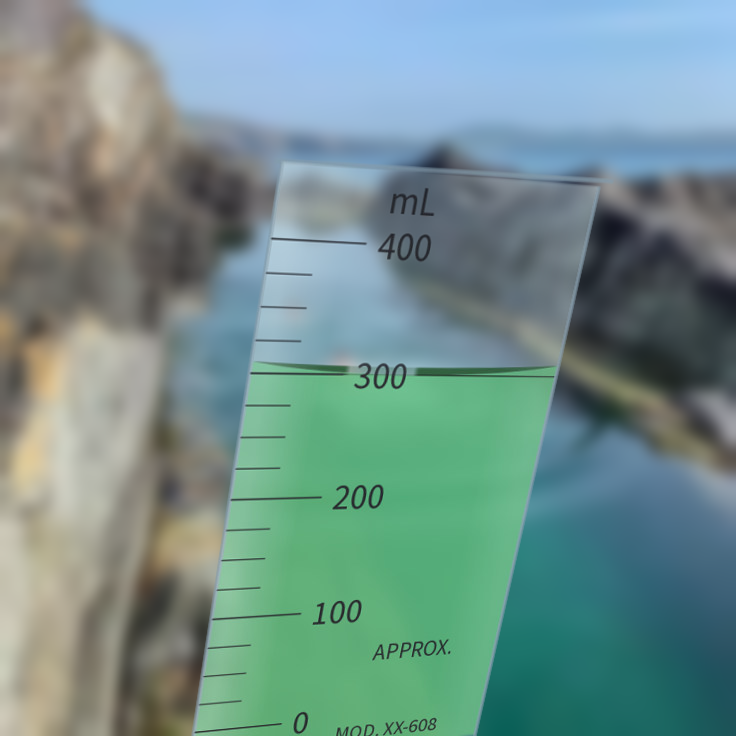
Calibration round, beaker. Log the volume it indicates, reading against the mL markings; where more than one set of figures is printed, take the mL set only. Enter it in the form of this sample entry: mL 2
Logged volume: mL 300
